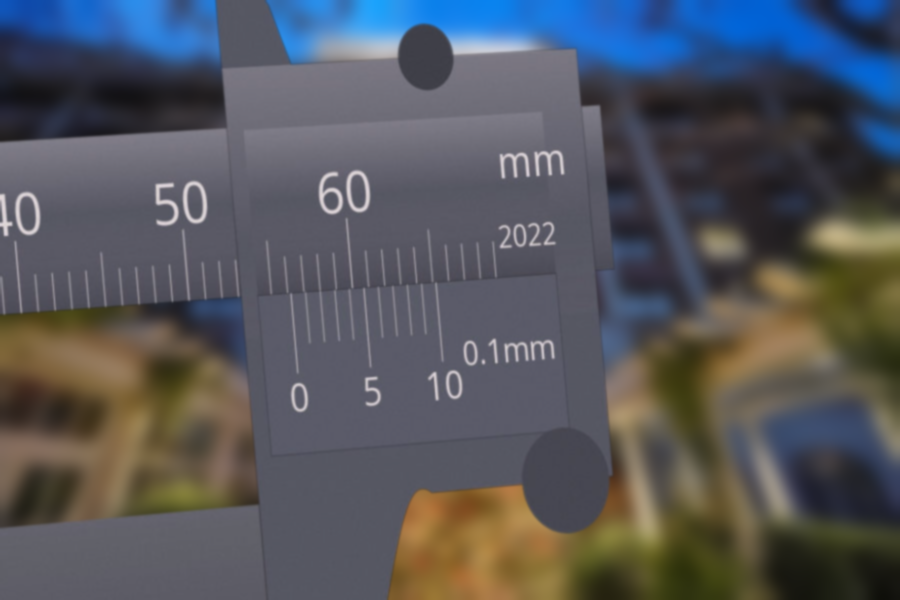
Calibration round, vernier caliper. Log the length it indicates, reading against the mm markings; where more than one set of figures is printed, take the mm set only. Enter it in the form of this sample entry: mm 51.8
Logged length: mm 56.2
